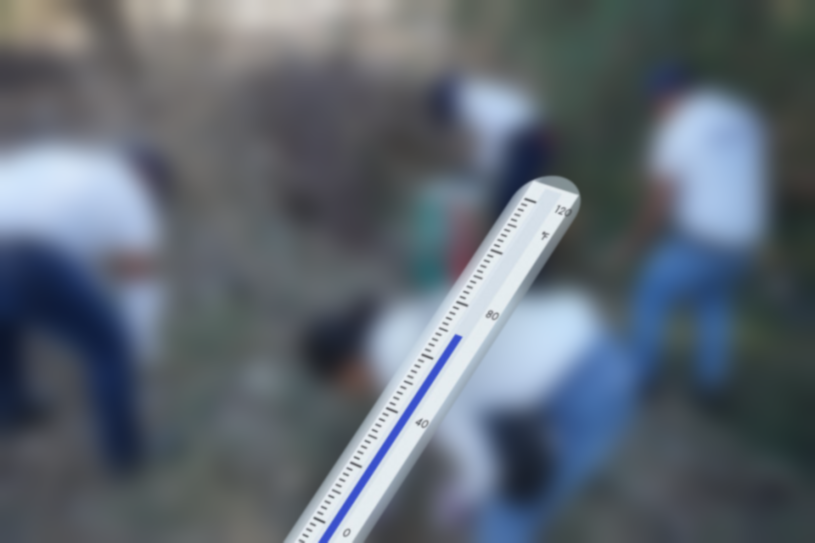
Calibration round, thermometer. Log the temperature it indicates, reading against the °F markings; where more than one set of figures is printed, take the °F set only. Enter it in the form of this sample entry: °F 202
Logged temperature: °F 70
